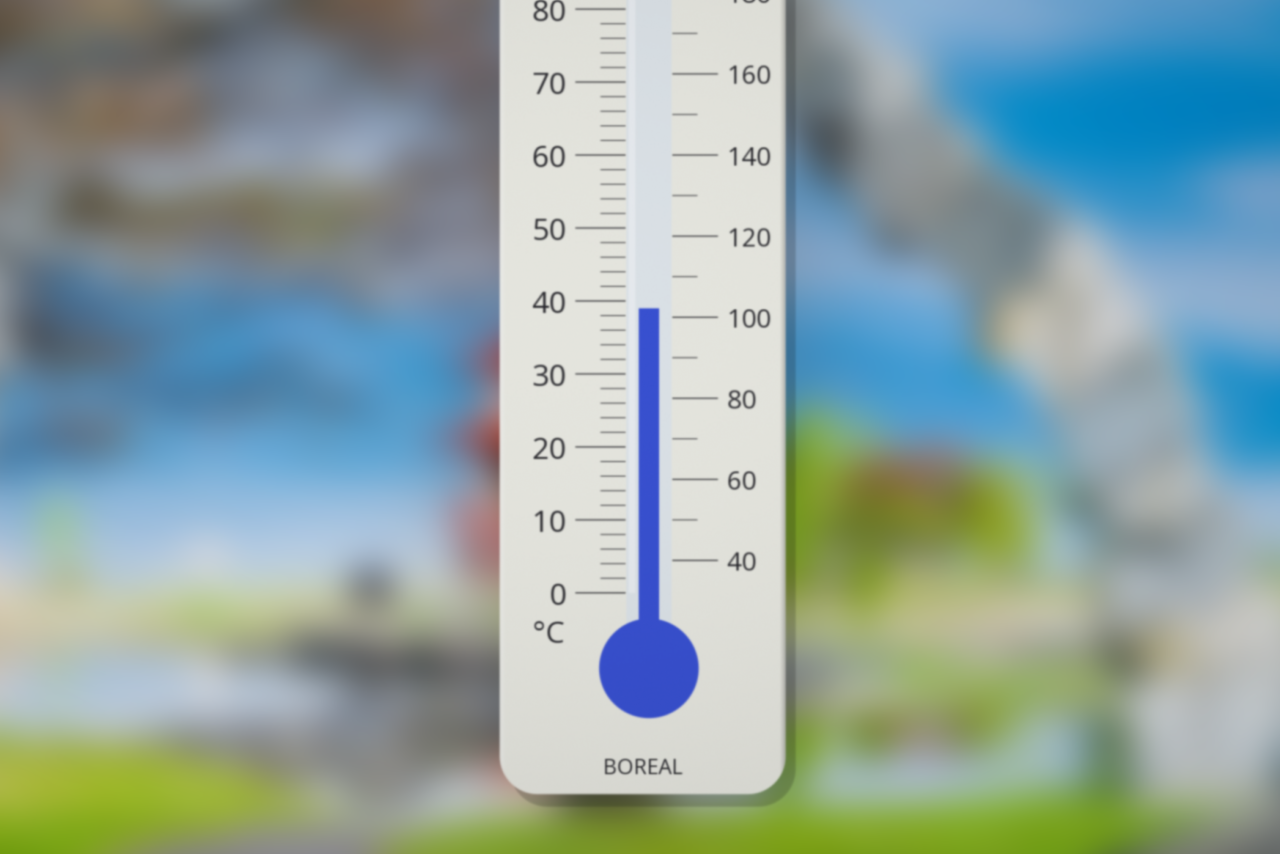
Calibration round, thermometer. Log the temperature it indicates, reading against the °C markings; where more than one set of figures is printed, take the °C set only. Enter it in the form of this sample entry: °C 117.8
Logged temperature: °C 39
